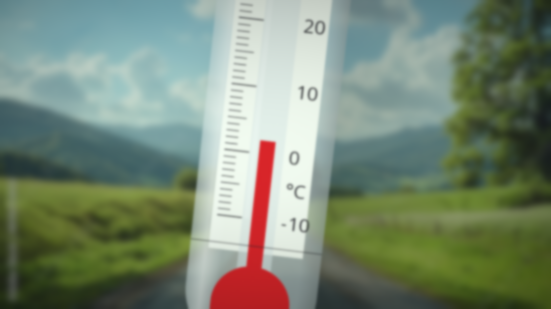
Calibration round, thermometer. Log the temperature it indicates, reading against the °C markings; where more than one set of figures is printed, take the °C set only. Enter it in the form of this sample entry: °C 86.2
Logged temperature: °C 2
